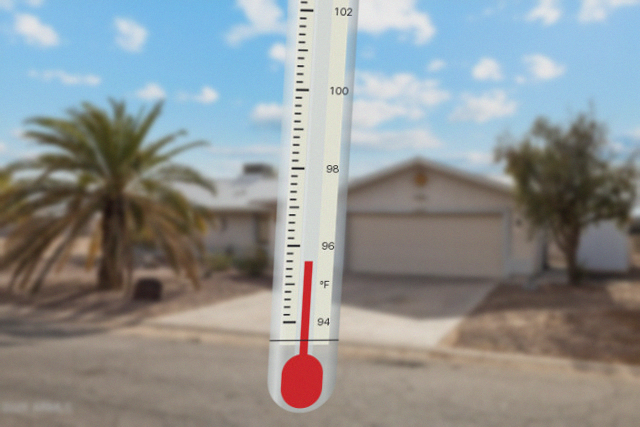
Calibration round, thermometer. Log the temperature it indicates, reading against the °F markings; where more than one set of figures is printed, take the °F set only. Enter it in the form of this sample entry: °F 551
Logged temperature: °F 95.6
